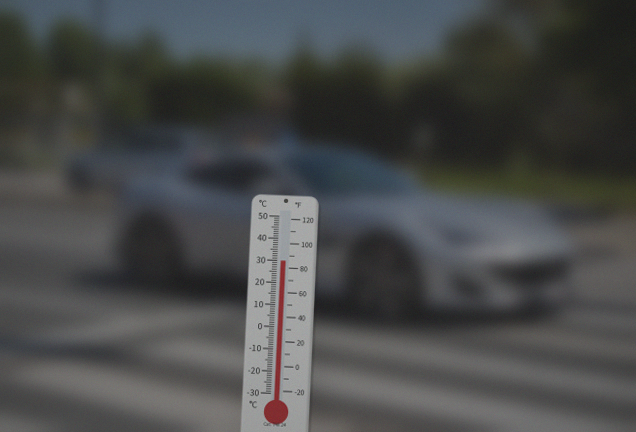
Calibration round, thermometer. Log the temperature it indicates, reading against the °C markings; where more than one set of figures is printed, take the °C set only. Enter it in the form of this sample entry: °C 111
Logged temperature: °C 30
